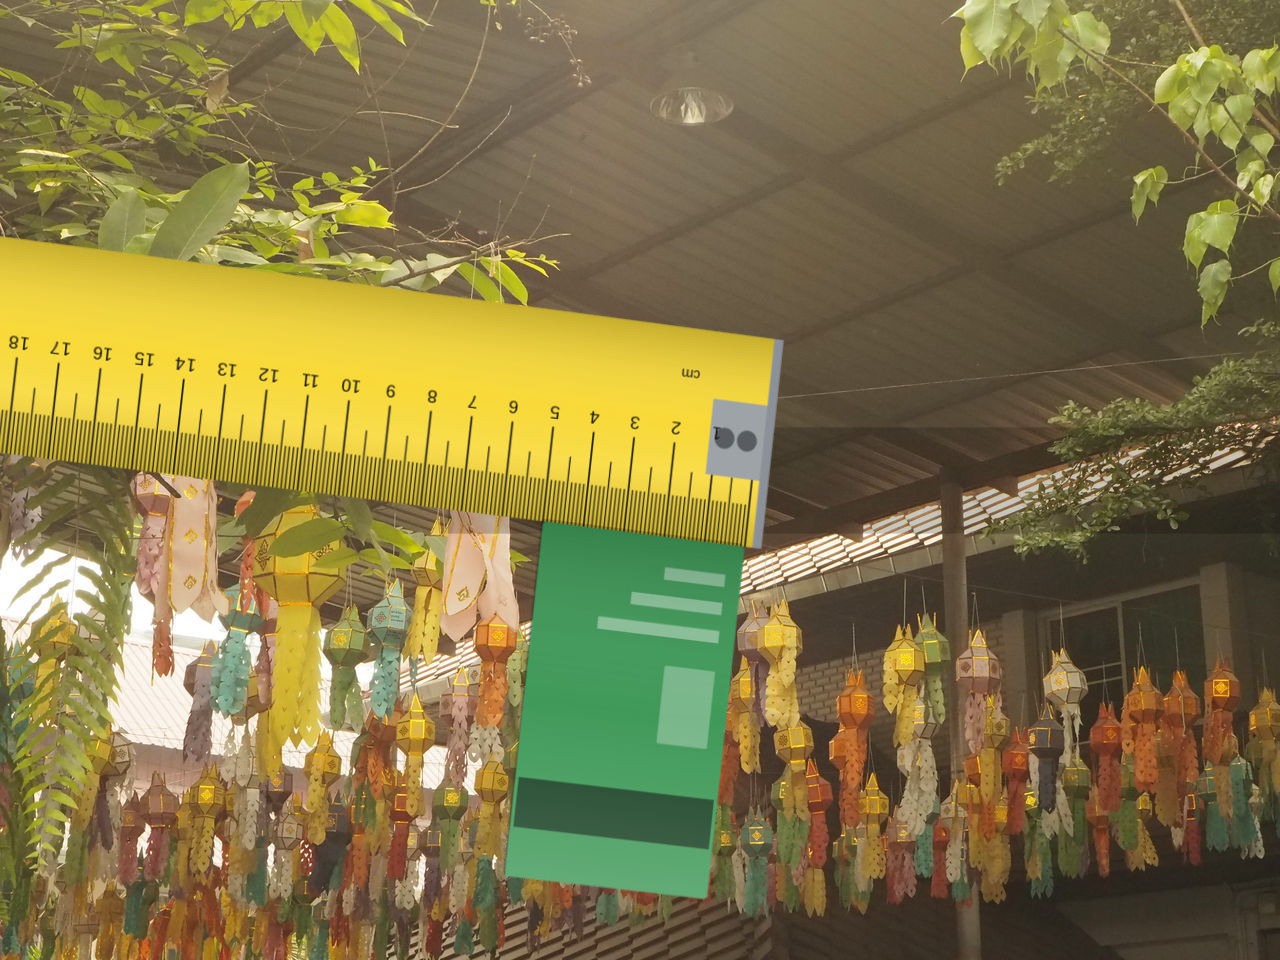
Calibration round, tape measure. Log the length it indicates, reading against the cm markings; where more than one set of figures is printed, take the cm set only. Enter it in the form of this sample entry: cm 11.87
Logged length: cm 5
